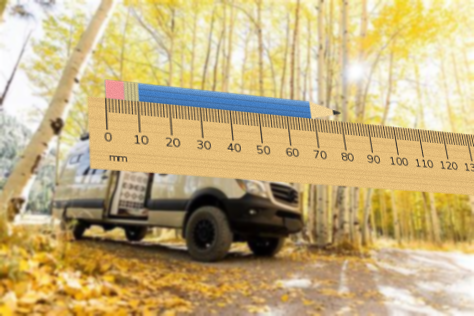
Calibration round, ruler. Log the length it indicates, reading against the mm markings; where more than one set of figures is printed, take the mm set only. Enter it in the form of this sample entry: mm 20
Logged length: mm 80
